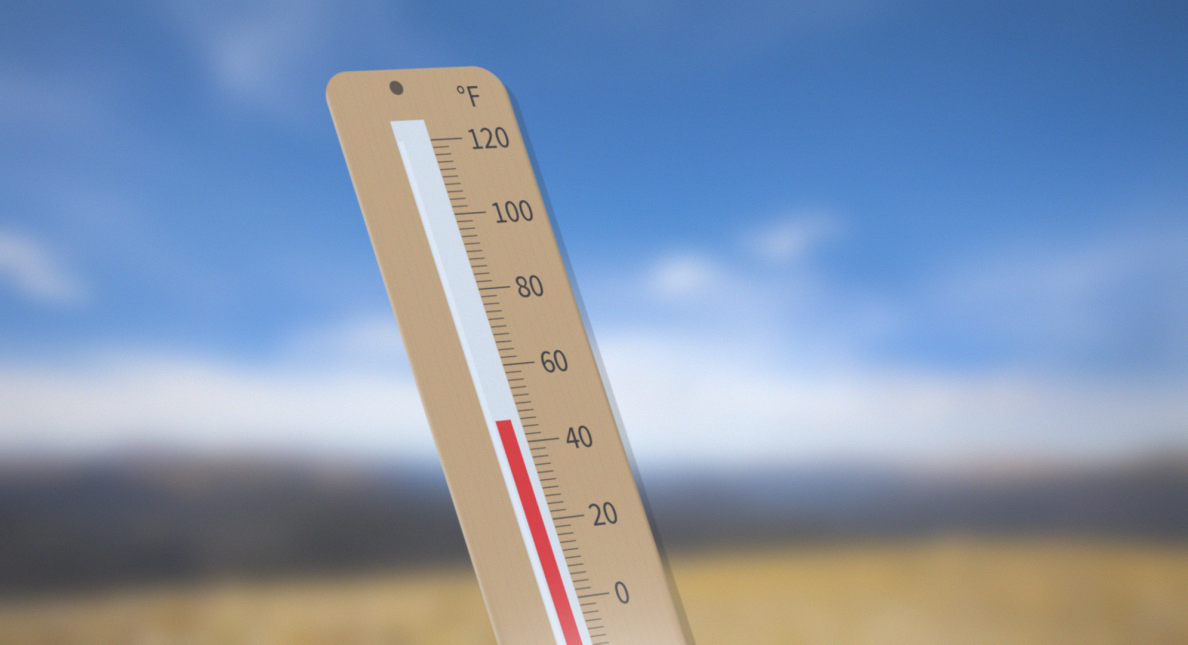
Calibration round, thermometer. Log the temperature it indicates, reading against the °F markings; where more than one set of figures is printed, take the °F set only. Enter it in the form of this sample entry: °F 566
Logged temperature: °F 46
